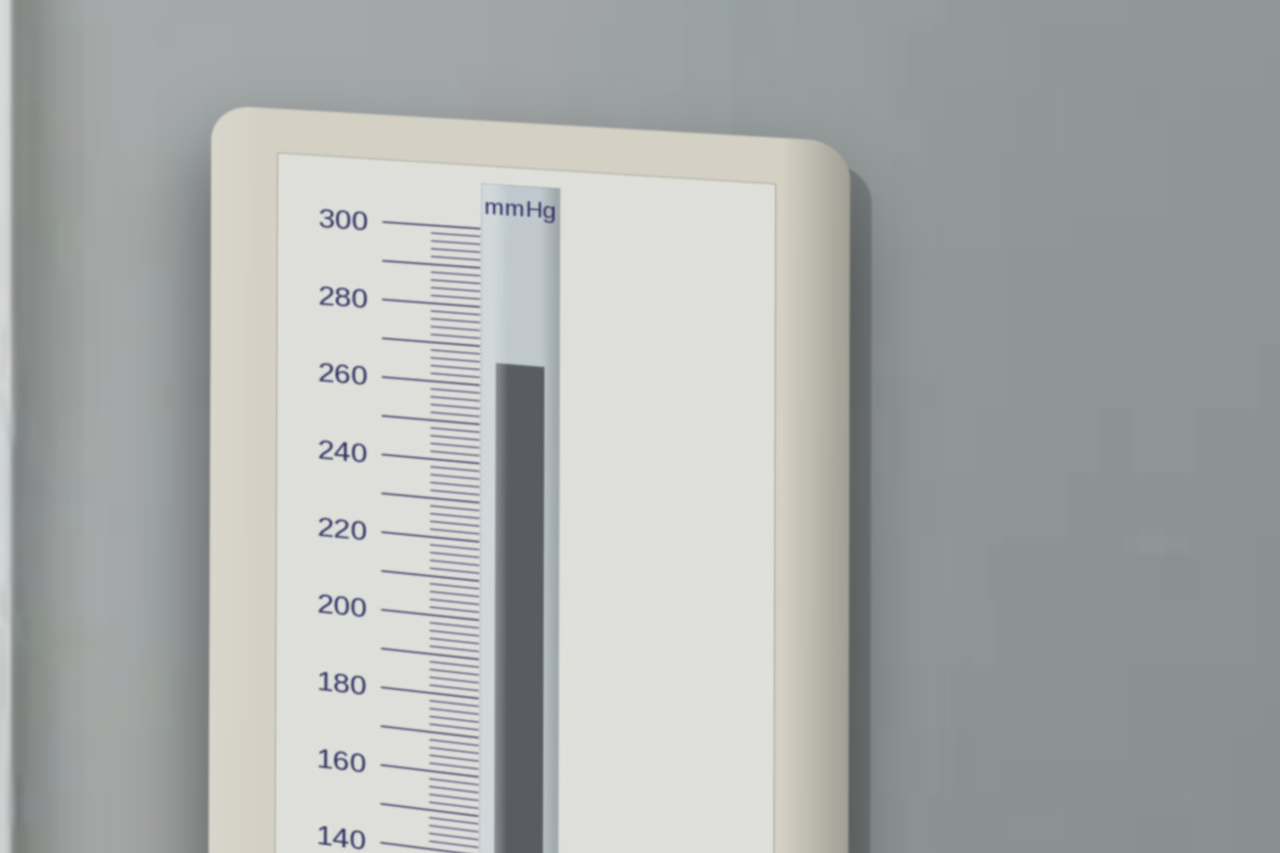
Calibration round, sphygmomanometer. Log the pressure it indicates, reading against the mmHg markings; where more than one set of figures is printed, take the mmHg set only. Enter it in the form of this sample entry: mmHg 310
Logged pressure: mmHg 266
